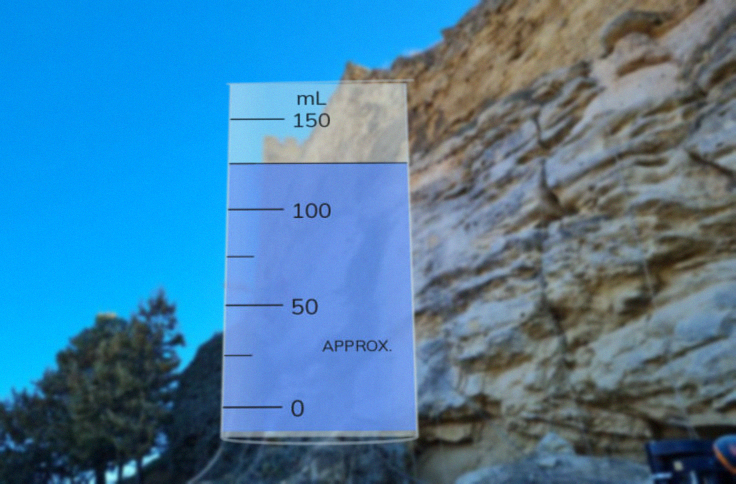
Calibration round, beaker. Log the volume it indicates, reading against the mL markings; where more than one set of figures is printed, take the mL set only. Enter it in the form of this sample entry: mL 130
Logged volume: mL 125
